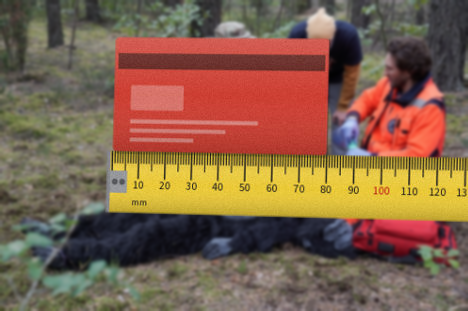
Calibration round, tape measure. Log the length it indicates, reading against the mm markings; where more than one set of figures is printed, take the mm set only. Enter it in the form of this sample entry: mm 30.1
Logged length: mm 80
